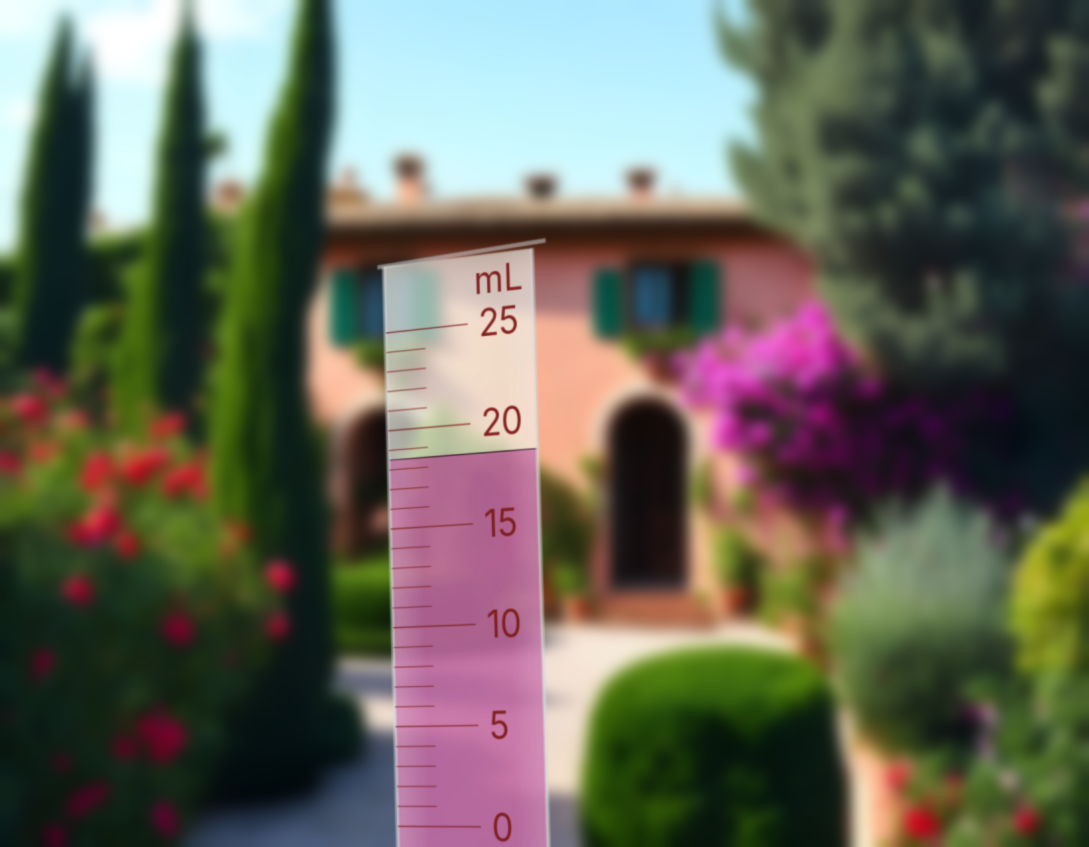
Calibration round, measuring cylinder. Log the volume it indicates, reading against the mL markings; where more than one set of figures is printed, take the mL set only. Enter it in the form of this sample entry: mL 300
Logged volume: mL 18.5
